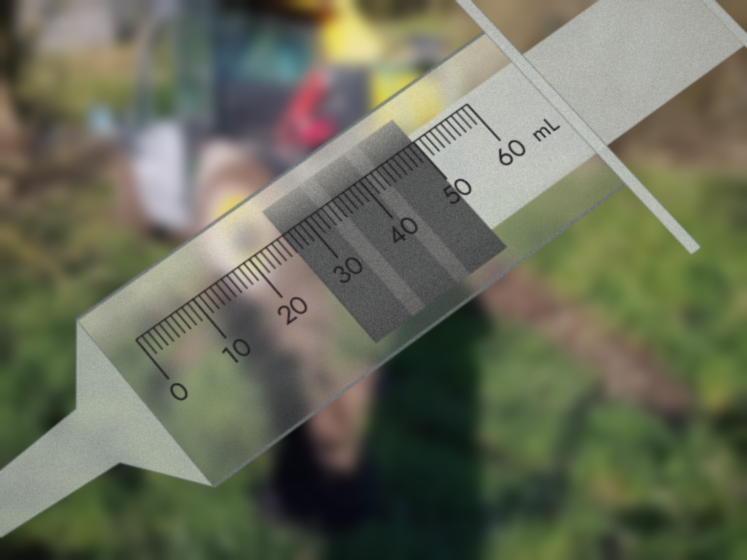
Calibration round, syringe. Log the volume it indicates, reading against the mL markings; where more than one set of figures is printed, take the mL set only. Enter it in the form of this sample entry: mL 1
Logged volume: mL 26
